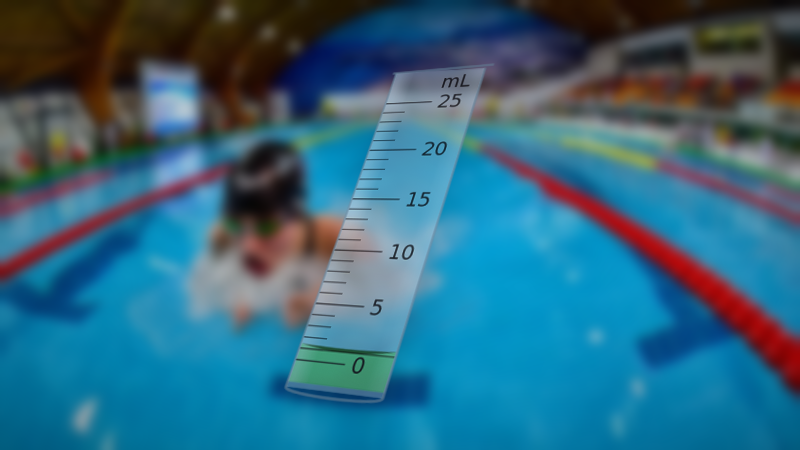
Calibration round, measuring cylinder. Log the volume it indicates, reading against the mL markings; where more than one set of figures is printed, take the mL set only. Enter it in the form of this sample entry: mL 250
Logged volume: mL 1
